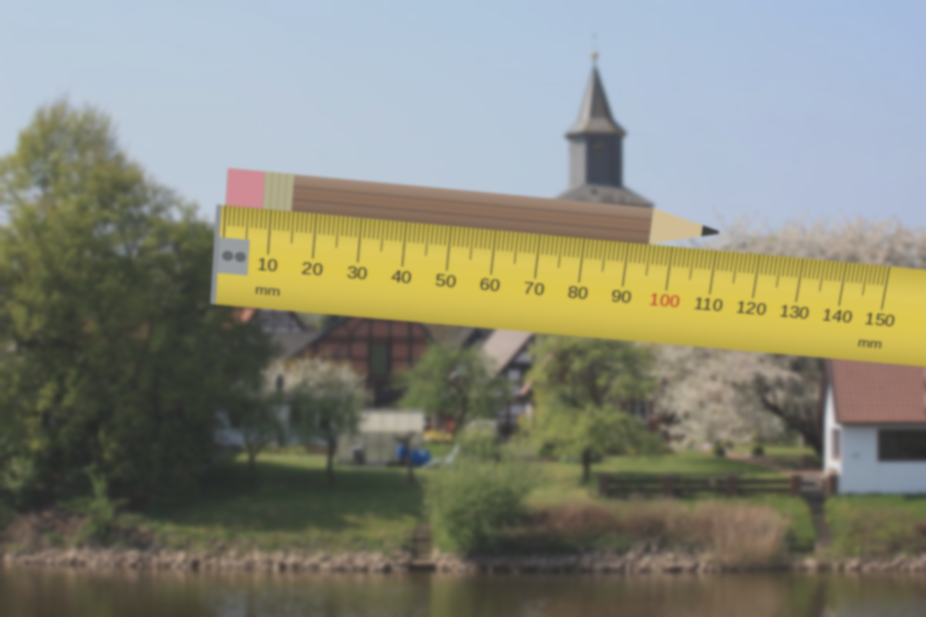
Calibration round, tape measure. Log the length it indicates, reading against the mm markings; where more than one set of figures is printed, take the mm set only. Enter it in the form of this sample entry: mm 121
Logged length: mm 110
